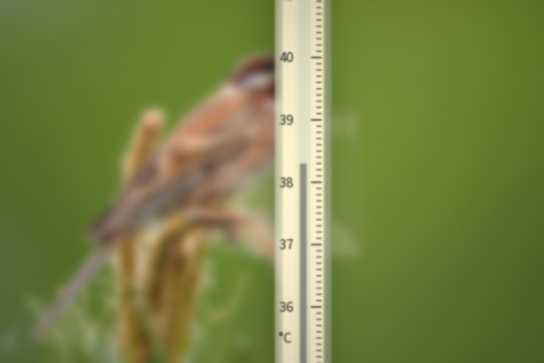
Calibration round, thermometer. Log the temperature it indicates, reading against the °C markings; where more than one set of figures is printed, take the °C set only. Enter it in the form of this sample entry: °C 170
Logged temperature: °C 38.3
